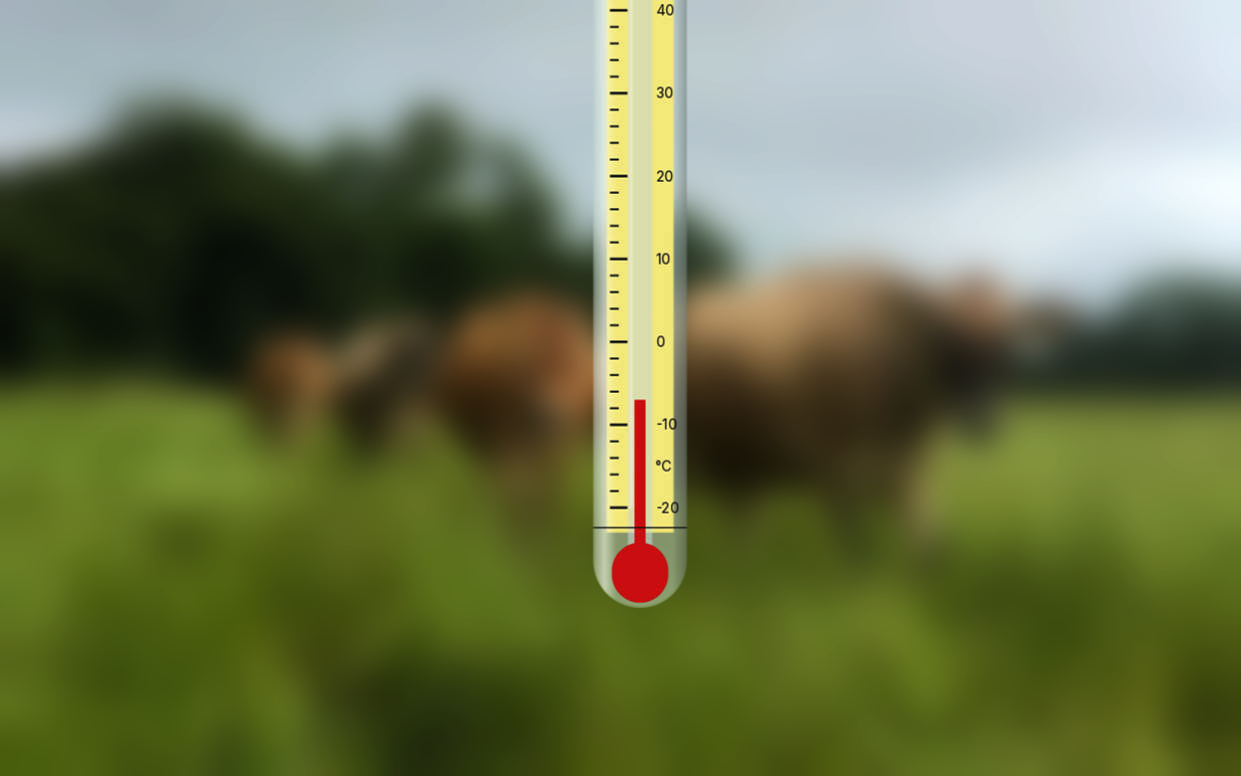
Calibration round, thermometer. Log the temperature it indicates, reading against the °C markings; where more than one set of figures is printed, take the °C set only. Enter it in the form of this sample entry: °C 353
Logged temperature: °C -7
